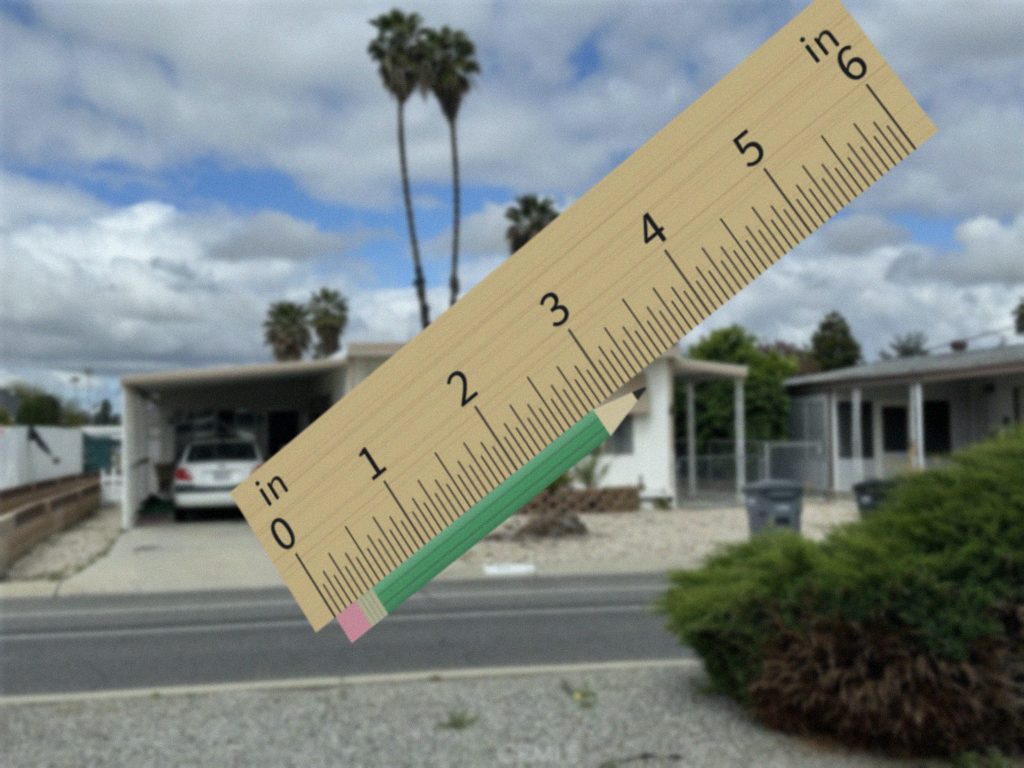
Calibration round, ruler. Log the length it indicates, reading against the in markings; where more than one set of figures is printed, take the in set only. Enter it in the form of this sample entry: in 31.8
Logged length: in 3.25
